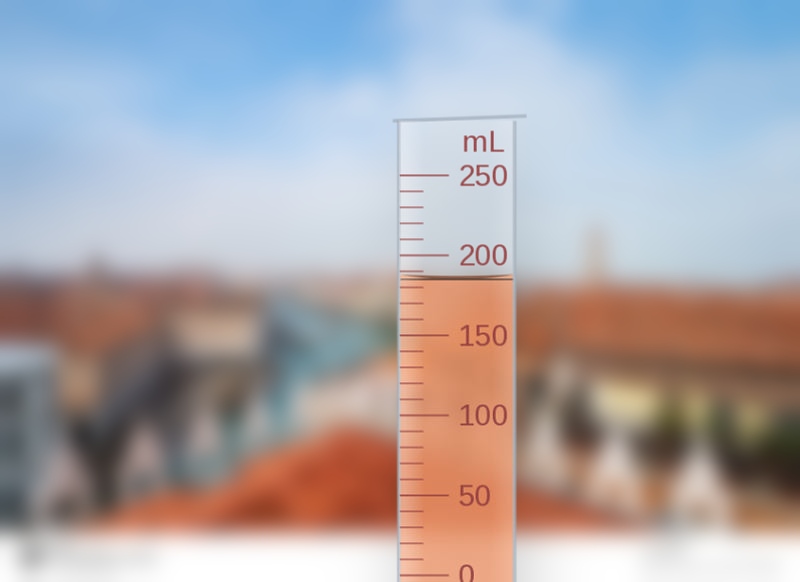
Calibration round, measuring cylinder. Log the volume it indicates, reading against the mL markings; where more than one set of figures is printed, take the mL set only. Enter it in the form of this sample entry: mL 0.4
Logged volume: mL 185
